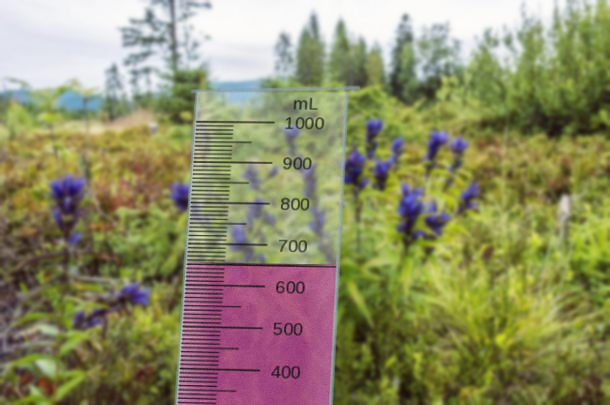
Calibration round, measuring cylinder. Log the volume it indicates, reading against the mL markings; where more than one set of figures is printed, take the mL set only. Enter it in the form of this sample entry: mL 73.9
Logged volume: mL 650
